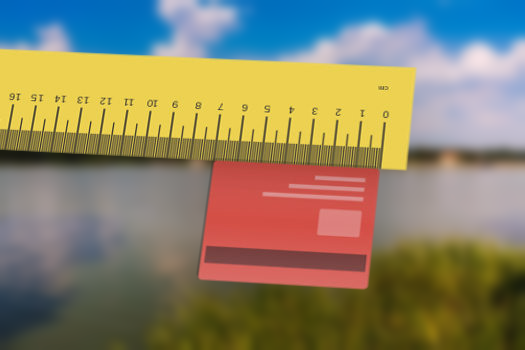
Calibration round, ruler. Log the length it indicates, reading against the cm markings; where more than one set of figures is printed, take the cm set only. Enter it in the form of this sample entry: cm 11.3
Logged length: cm 7
